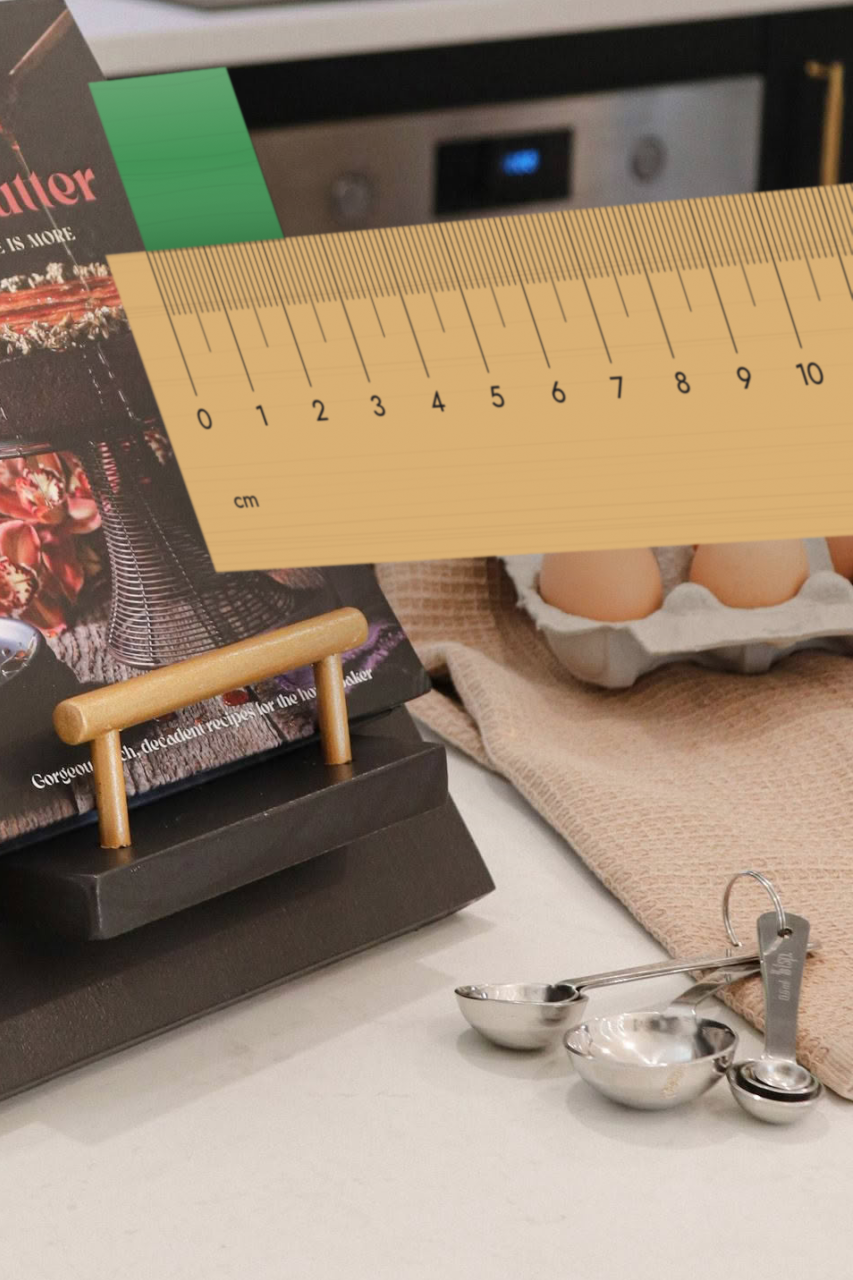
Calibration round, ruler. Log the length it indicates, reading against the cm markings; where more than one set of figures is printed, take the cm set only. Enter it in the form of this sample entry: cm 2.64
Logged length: cm 2.4
